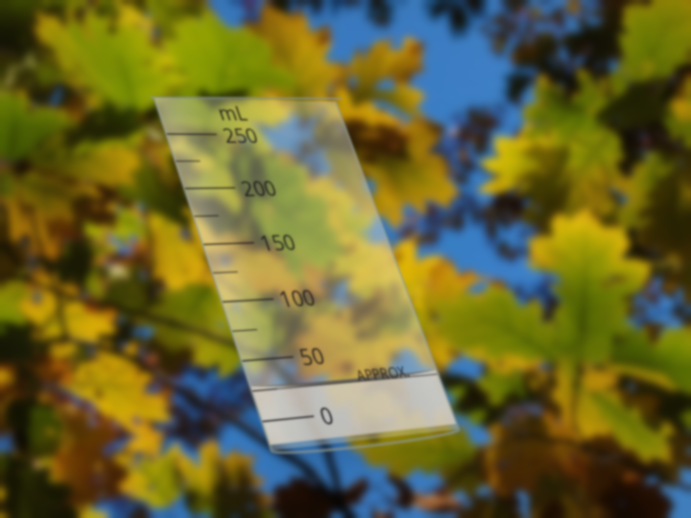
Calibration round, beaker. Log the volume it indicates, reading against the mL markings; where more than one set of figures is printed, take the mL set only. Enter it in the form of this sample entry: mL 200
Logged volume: mL 25
